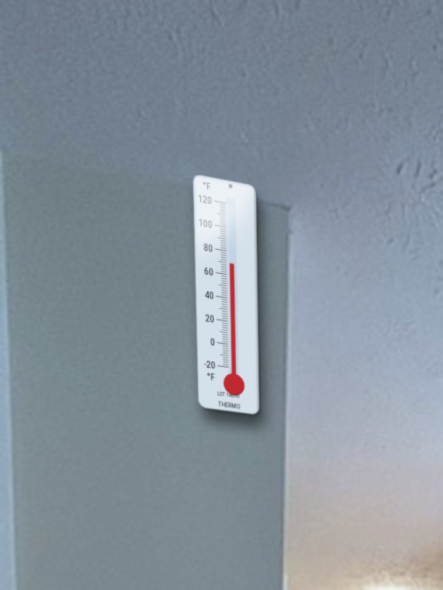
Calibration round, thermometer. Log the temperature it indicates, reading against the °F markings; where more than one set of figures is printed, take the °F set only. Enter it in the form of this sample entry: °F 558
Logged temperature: °F 70
